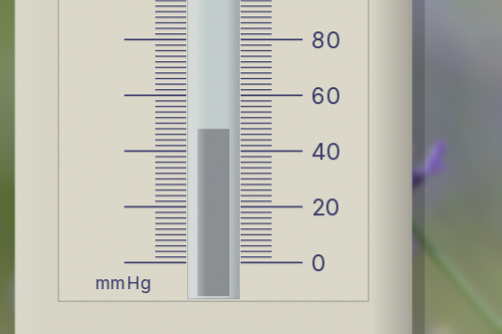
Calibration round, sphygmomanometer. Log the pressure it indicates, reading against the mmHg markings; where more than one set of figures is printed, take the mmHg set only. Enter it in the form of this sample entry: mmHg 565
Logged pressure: mmHg 48
